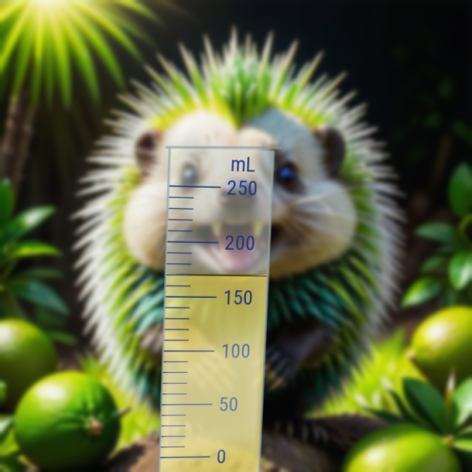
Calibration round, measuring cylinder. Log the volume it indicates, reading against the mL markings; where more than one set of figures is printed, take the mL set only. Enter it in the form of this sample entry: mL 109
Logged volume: mL 170
